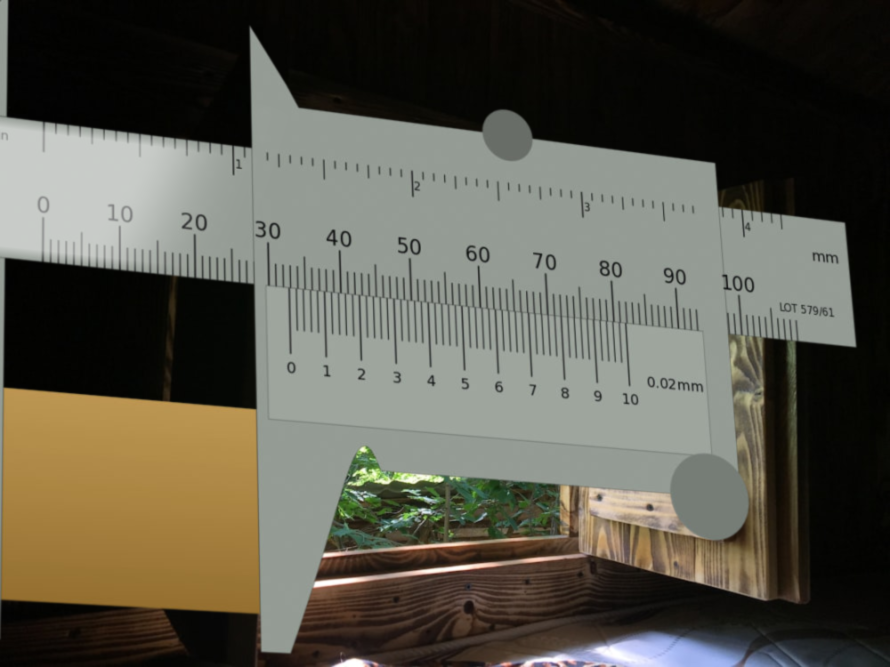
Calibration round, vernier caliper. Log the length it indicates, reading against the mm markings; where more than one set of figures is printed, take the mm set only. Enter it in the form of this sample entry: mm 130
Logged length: mm 32.8
